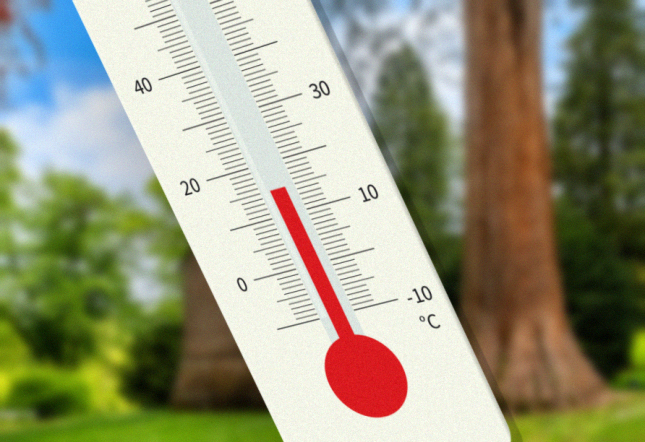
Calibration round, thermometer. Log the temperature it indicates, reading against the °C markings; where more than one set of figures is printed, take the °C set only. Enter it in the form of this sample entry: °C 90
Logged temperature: °C 15
